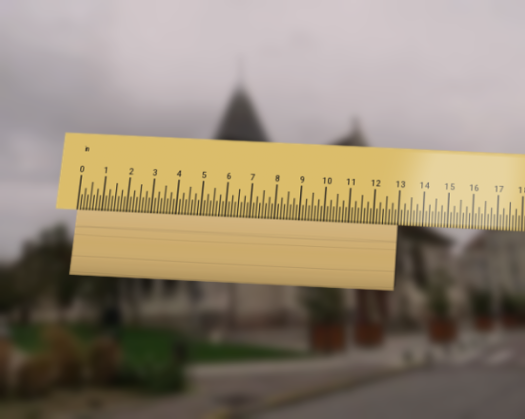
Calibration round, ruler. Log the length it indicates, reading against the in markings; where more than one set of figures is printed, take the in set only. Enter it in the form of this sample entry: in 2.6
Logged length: in 13
